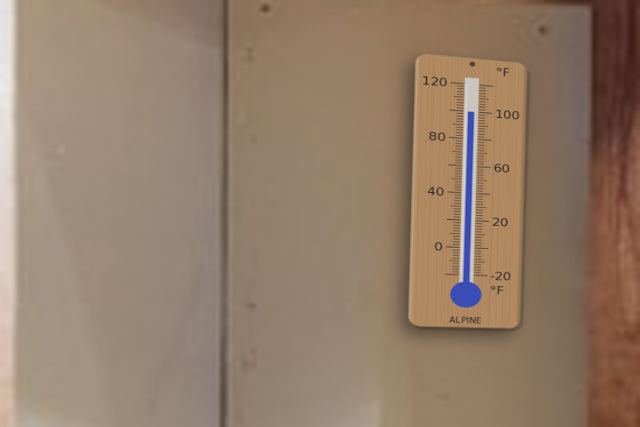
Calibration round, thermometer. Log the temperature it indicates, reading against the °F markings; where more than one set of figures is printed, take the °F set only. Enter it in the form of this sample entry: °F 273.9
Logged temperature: °F 100
